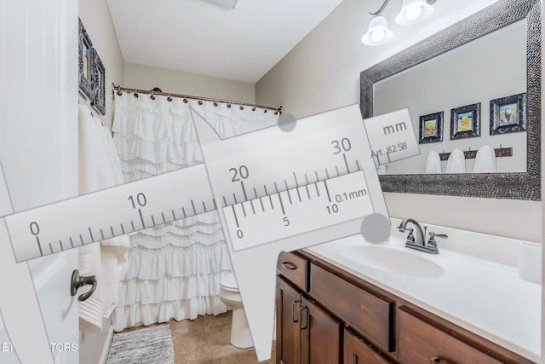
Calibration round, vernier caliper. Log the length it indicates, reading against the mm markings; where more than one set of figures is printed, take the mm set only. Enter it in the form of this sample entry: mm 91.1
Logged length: mm 18.6
